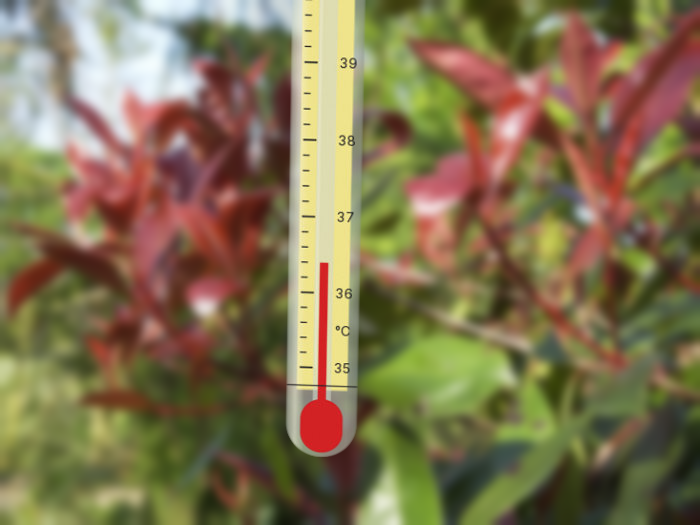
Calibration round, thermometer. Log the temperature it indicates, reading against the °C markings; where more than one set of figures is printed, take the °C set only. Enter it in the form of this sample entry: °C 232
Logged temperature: °C 36.4
